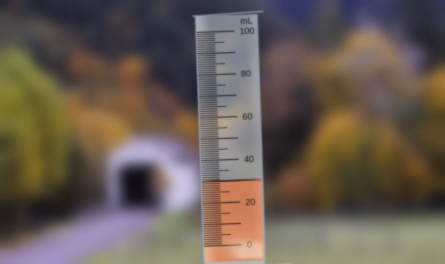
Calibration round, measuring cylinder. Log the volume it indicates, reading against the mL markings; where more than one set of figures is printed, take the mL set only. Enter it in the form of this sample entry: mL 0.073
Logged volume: mL 30
